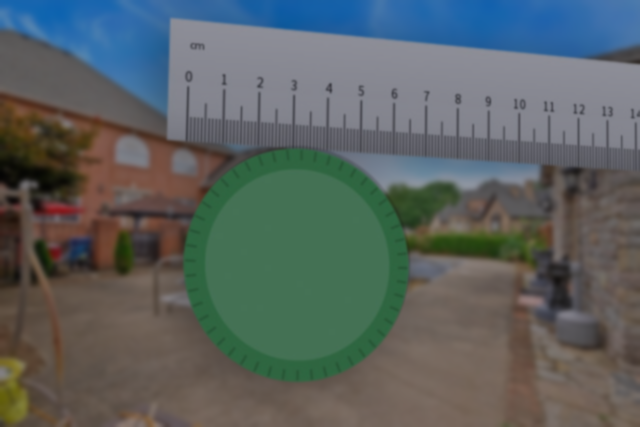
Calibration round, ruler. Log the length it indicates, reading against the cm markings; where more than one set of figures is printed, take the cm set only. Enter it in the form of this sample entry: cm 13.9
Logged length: cm 6.5
